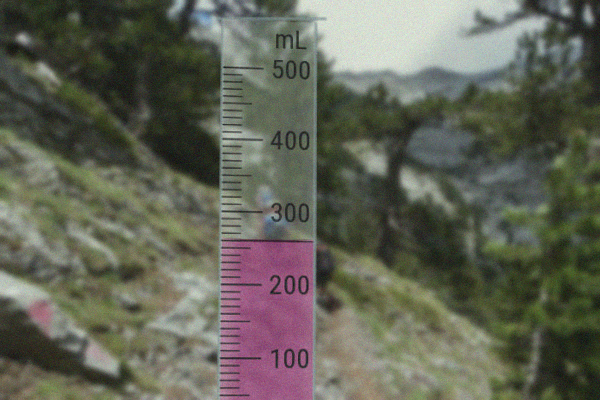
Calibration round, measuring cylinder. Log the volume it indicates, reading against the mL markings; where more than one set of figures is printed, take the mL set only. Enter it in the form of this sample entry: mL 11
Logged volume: mL 260
